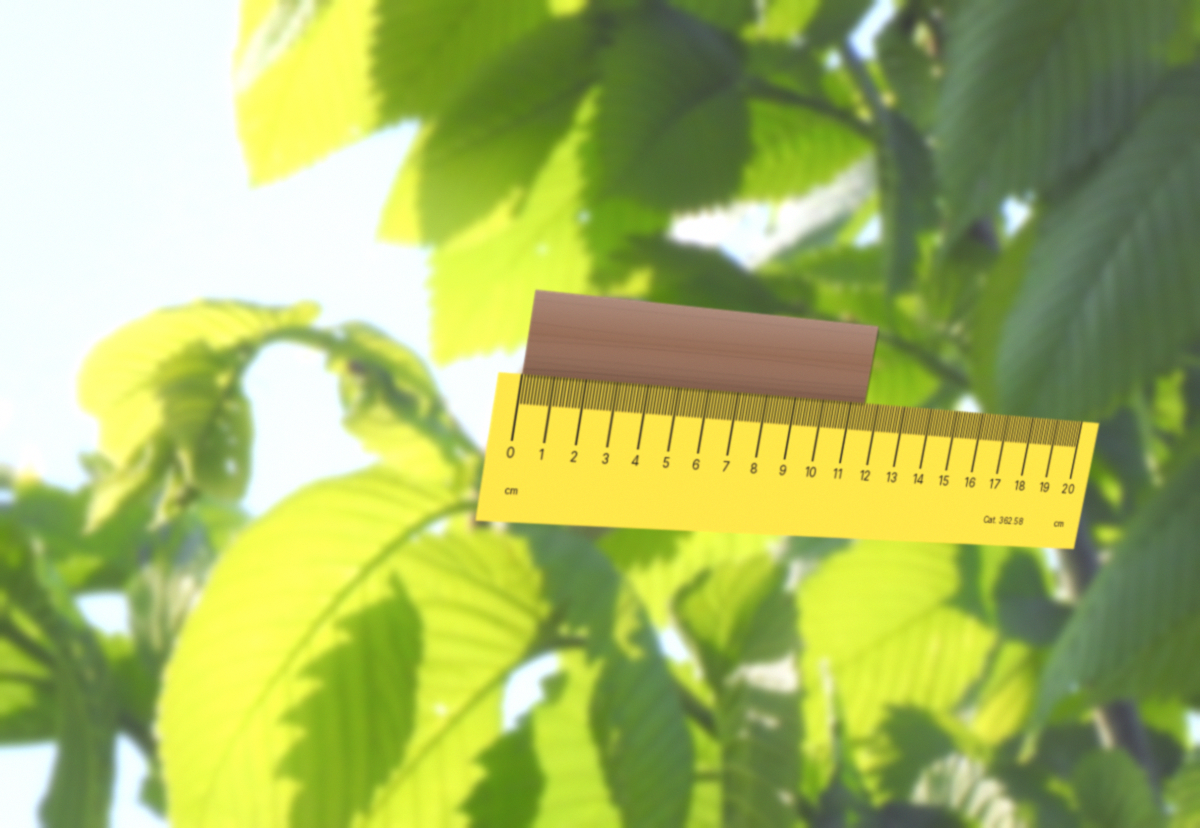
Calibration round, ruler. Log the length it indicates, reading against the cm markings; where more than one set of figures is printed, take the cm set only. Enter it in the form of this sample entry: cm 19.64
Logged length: cm 11.5
